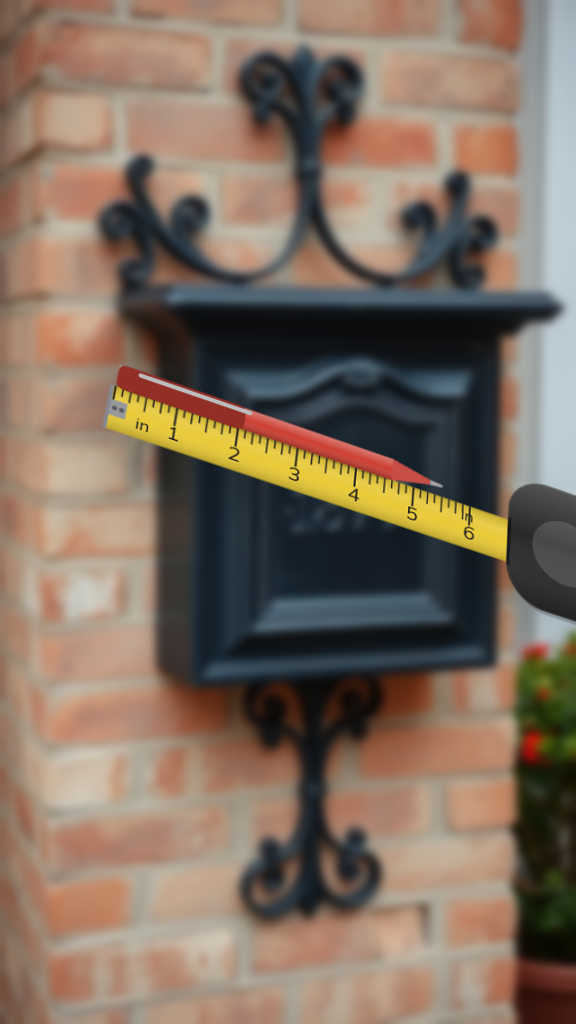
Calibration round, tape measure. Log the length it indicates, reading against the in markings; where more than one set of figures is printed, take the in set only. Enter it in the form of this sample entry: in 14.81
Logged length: in 5.5
